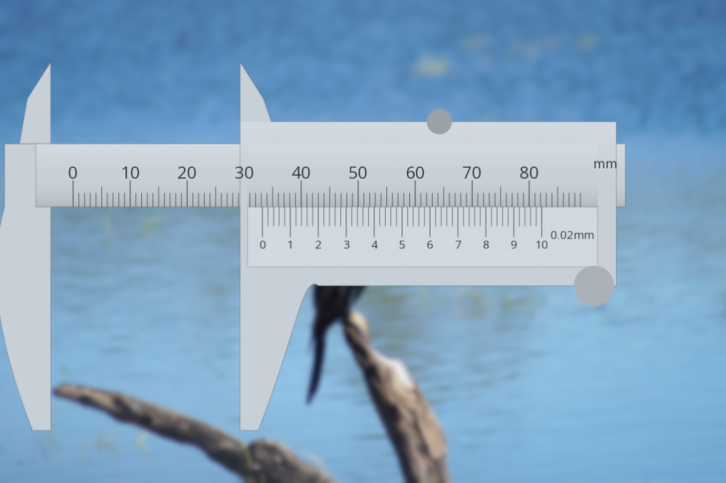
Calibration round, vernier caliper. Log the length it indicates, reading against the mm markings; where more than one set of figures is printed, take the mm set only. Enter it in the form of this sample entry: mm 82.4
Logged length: mm 33.2
